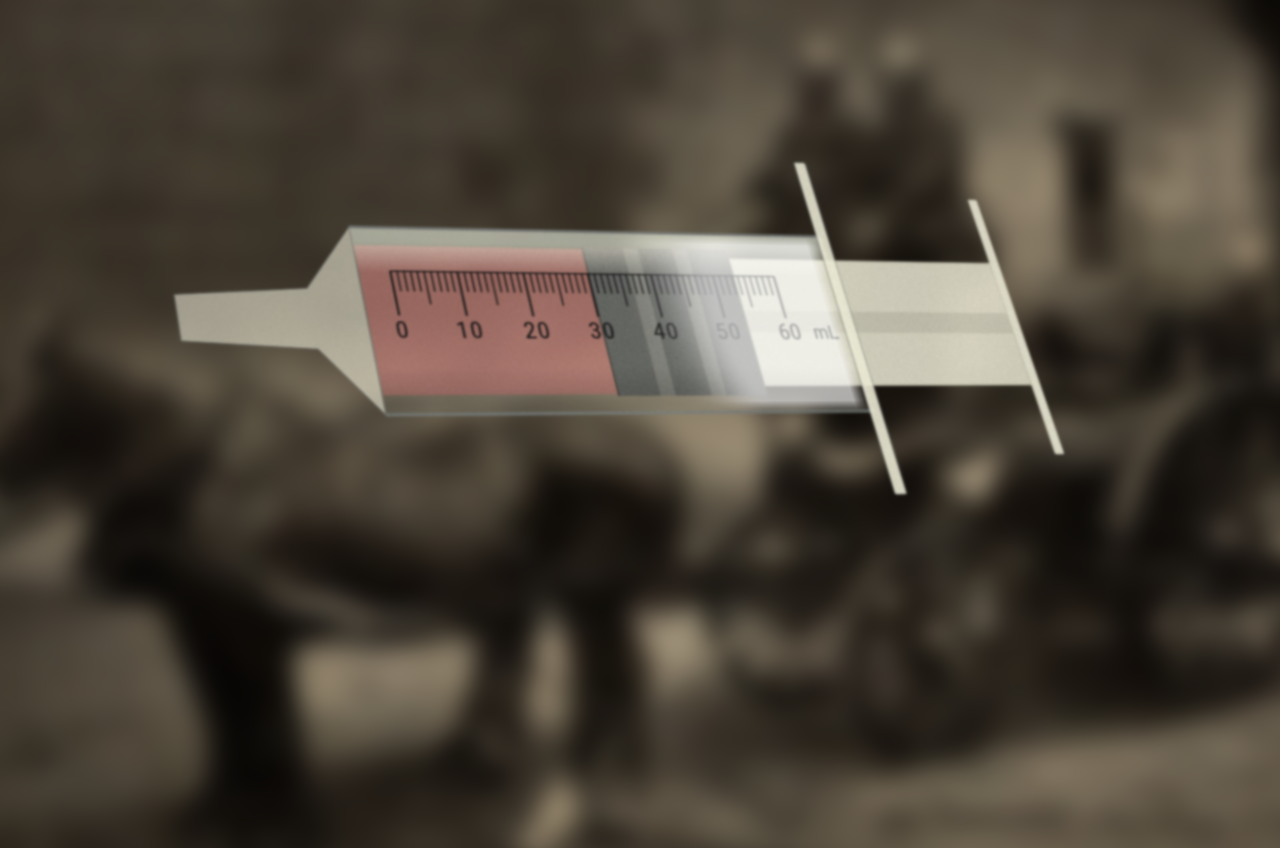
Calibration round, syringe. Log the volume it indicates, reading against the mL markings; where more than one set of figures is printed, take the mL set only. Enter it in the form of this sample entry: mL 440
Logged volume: mL 30
